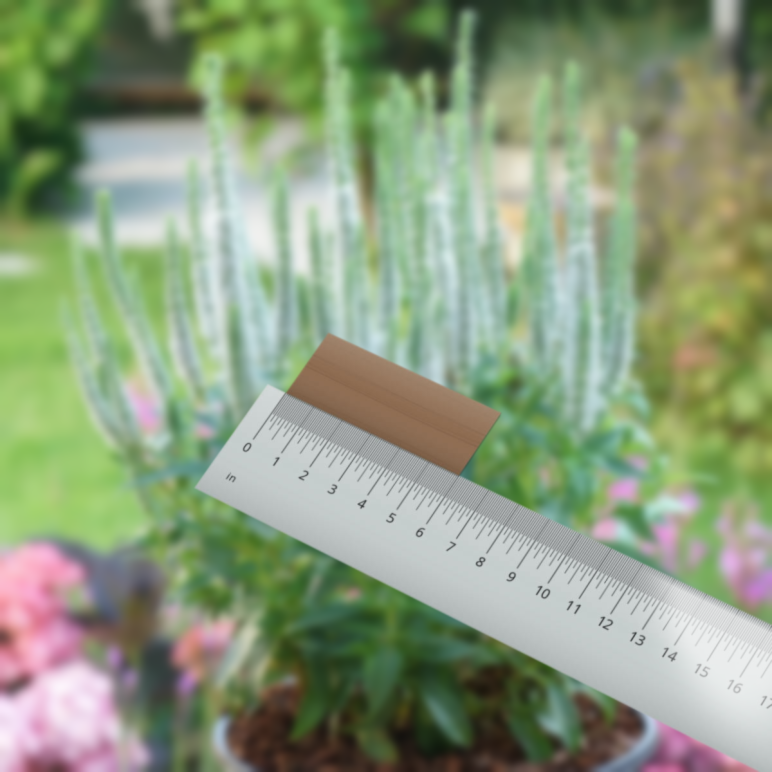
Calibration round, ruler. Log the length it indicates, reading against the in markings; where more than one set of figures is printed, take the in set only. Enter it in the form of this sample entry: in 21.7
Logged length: in 6
